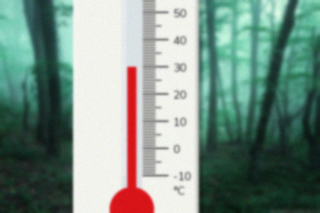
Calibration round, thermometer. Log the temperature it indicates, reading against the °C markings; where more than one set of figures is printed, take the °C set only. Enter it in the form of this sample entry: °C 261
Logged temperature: °C 30
